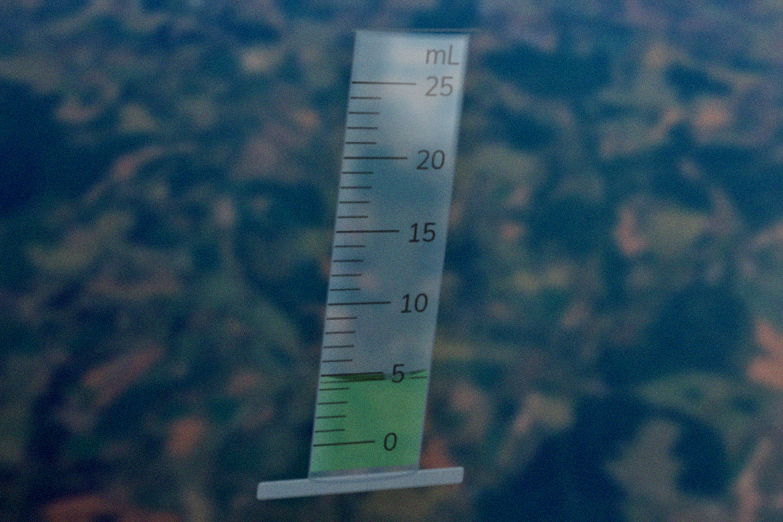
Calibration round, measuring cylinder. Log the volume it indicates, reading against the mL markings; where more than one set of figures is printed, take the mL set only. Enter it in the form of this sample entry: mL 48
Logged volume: mL 4.5
